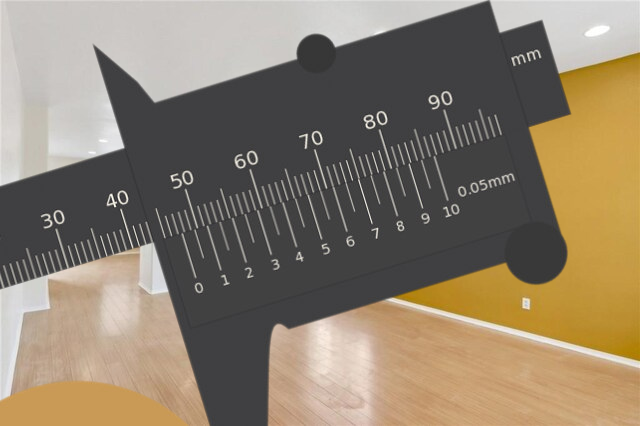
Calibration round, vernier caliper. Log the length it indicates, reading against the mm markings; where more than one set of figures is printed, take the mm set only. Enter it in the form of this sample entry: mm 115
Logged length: mm 47.6
